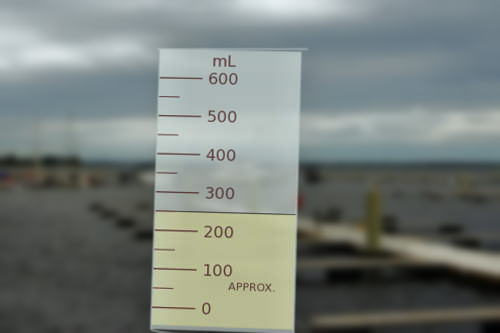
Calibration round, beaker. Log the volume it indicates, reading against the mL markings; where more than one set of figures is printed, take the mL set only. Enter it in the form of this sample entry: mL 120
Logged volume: mL 250
